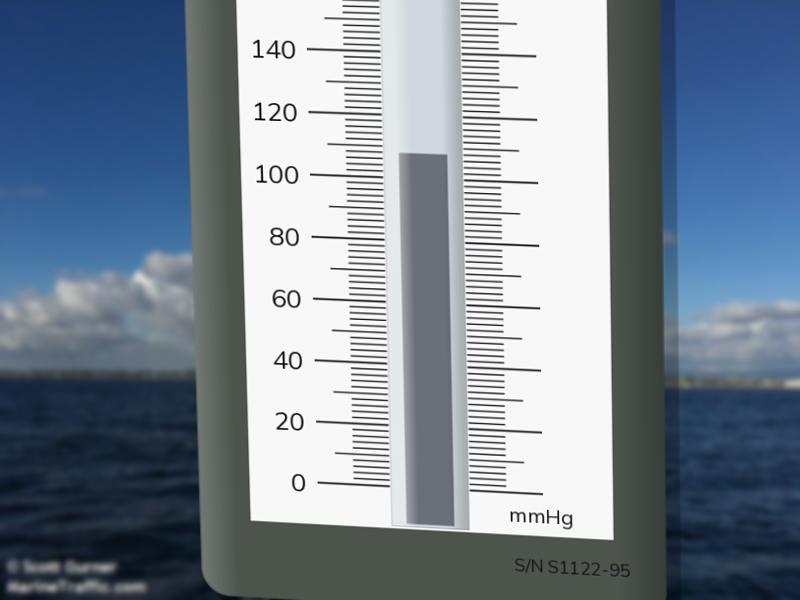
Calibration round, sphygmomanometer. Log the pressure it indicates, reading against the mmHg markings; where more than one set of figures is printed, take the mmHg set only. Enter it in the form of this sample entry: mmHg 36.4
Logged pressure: mmHg 108
